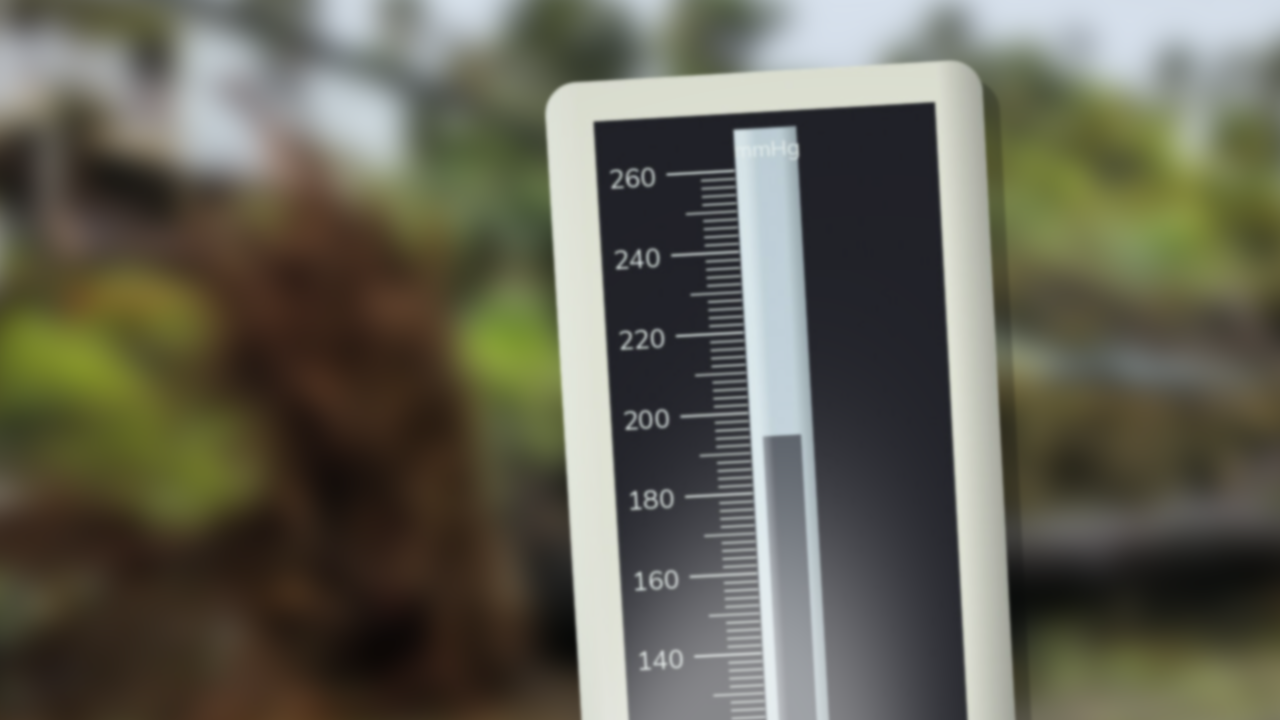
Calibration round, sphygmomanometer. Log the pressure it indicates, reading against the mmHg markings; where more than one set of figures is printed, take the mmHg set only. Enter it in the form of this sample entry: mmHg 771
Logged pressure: mmHg 194
